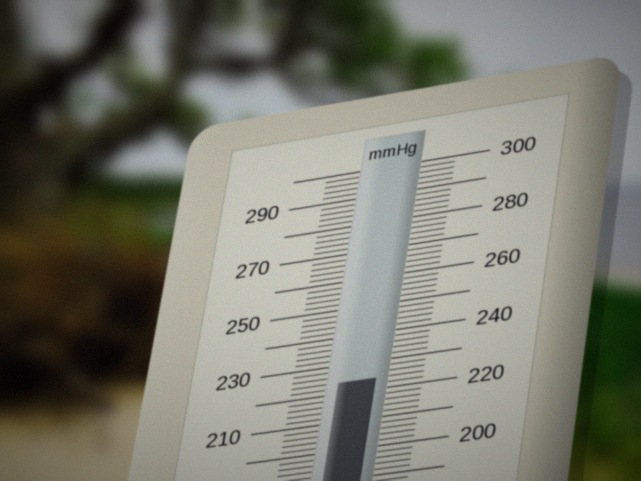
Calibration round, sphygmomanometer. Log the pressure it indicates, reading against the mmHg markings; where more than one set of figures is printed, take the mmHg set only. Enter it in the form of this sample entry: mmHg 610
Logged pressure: mmHg 224
